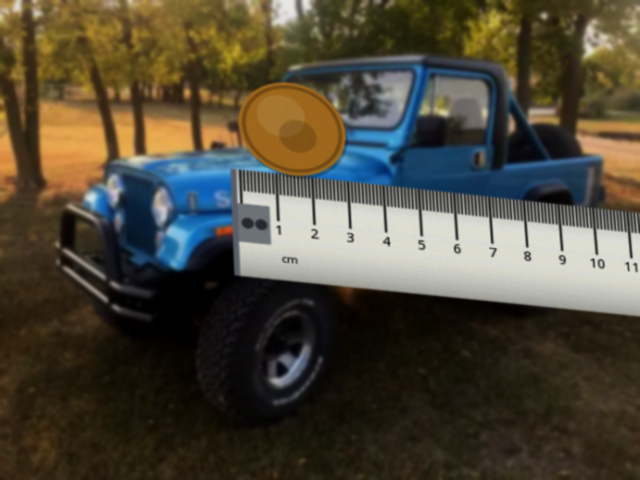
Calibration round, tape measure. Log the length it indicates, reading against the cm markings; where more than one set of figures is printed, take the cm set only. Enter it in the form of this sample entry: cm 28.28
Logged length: cm 3
